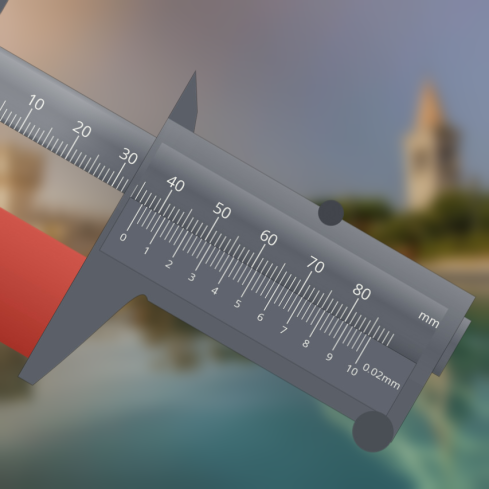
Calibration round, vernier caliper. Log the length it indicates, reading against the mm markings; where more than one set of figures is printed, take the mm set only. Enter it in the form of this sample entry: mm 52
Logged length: mm 36.6
